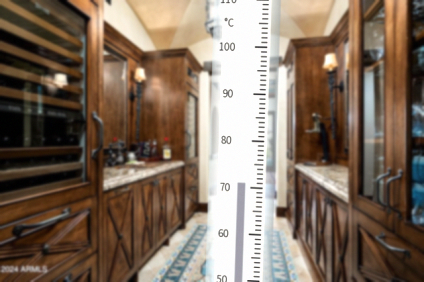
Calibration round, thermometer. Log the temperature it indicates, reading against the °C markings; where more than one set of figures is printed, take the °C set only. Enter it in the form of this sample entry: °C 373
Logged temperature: °C 71
